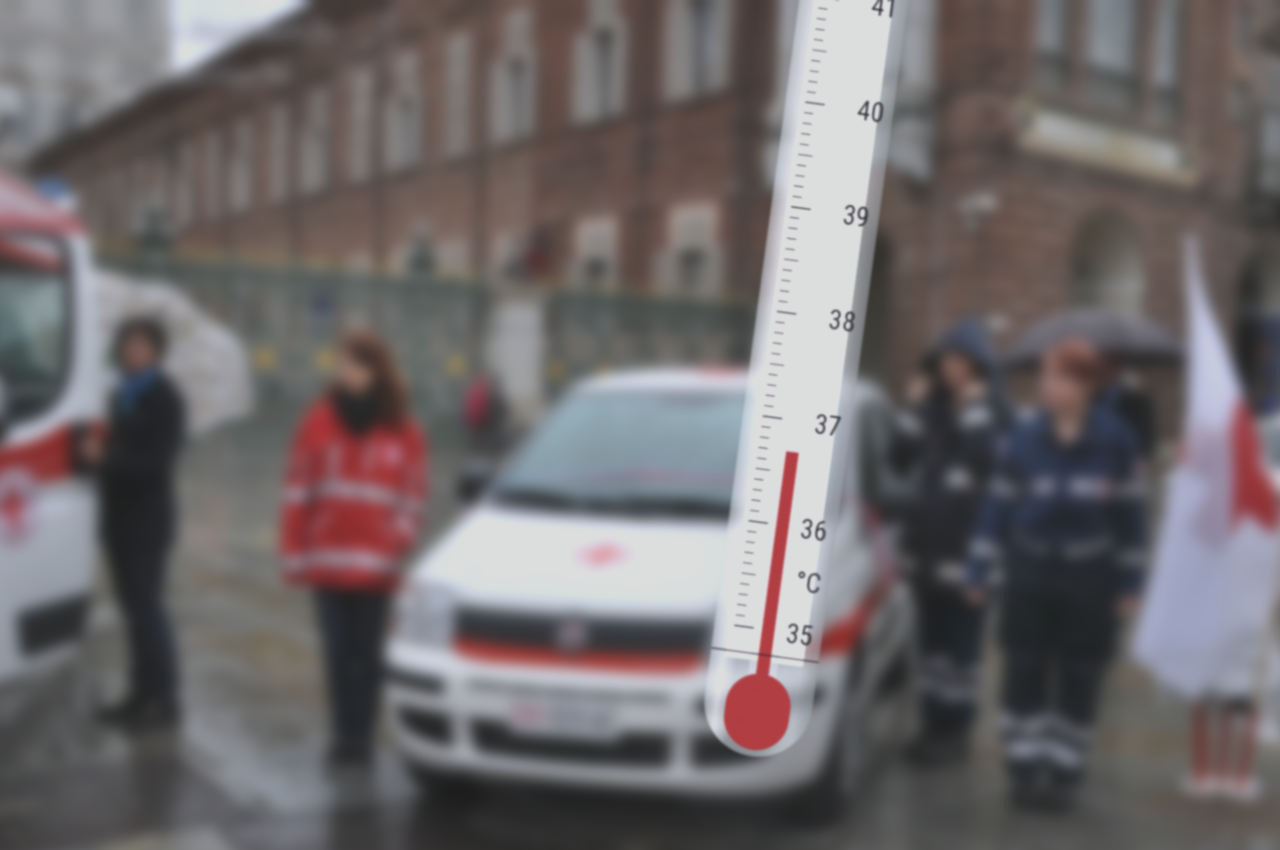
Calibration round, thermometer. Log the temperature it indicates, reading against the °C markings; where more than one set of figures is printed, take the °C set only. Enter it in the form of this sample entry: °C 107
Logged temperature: °C 36.7
